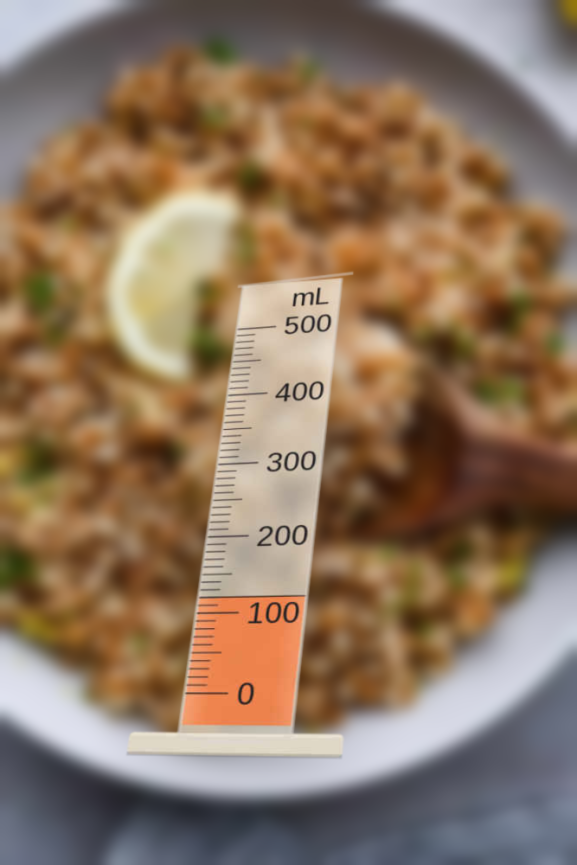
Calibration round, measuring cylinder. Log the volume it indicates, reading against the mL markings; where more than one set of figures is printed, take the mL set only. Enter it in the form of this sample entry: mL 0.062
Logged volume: mL 120
